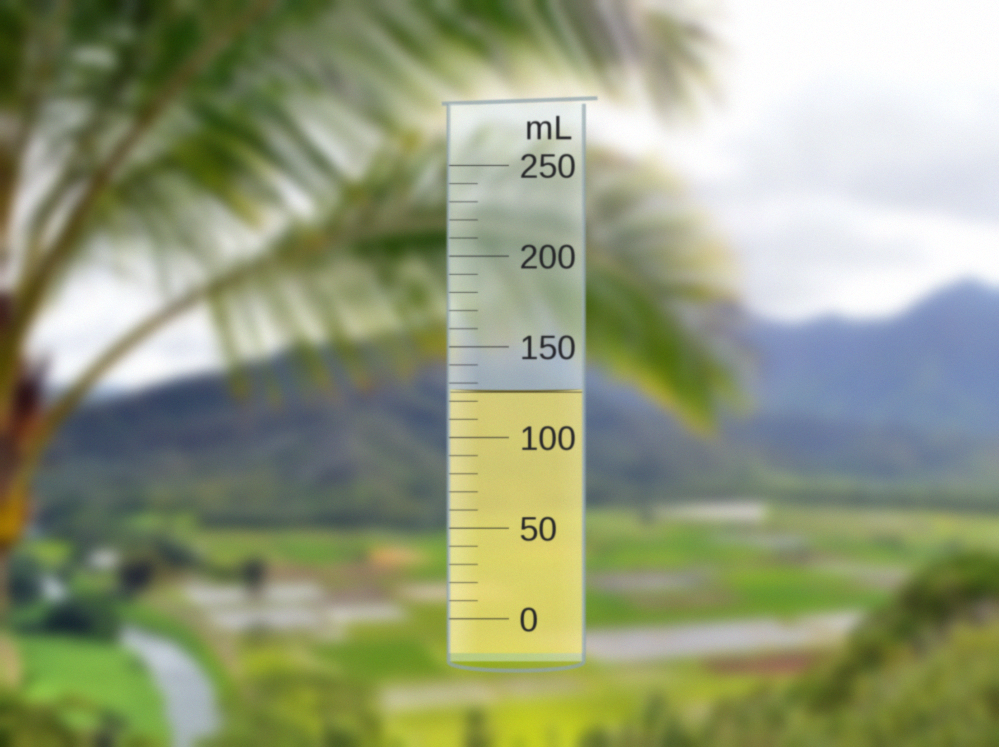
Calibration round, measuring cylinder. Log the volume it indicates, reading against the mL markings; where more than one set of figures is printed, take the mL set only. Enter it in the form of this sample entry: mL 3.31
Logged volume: mL 125
